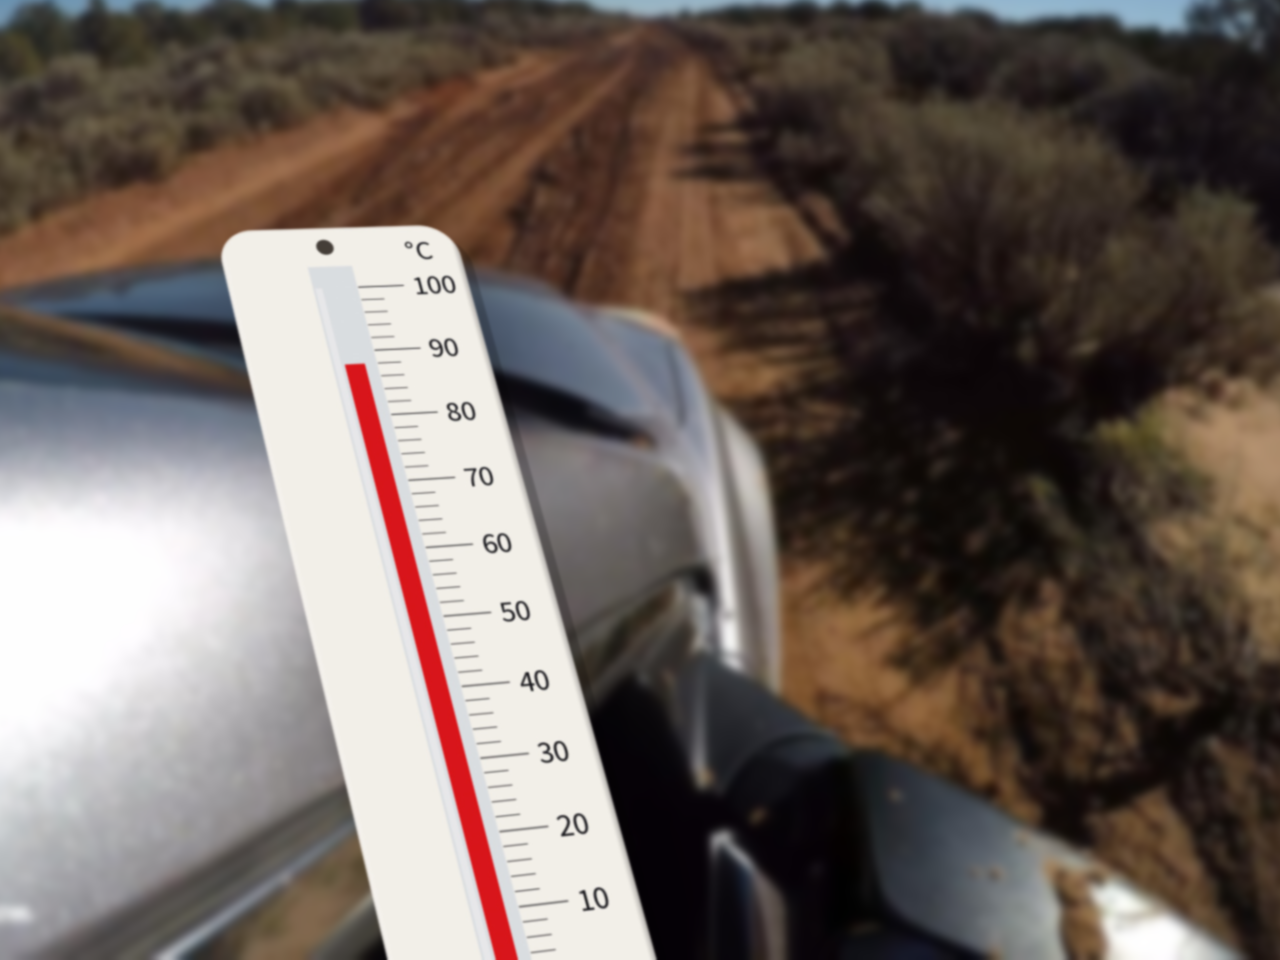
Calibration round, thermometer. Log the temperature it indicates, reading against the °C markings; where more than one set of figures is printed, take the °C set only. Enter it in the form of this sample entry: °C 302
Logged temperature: °C 88
